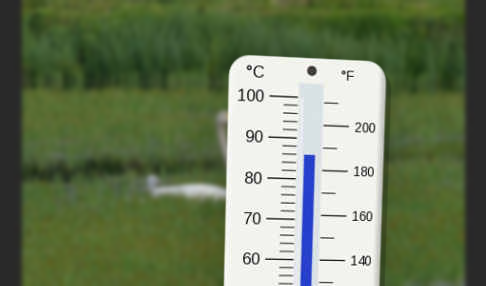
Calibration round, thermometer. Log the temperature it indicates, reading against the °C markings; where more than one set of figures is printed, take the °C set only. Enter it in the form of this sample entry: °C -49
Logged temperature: °C 86
